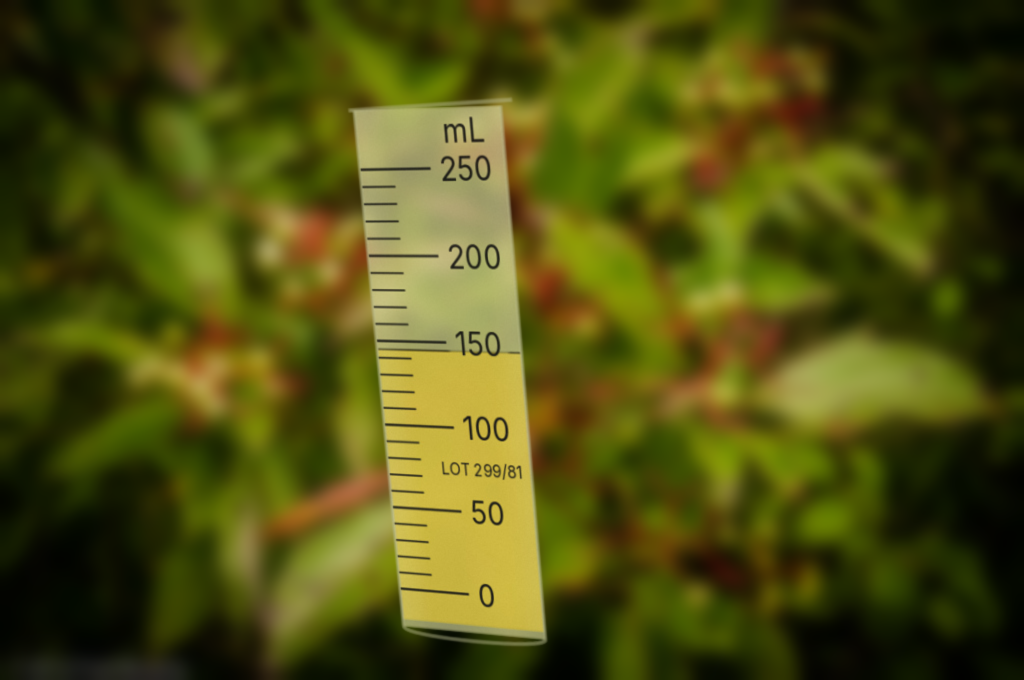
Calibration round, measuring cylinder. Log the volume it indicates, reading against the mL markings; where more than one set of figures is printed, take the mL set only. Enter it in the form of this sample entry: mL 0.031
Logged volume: mL 145
